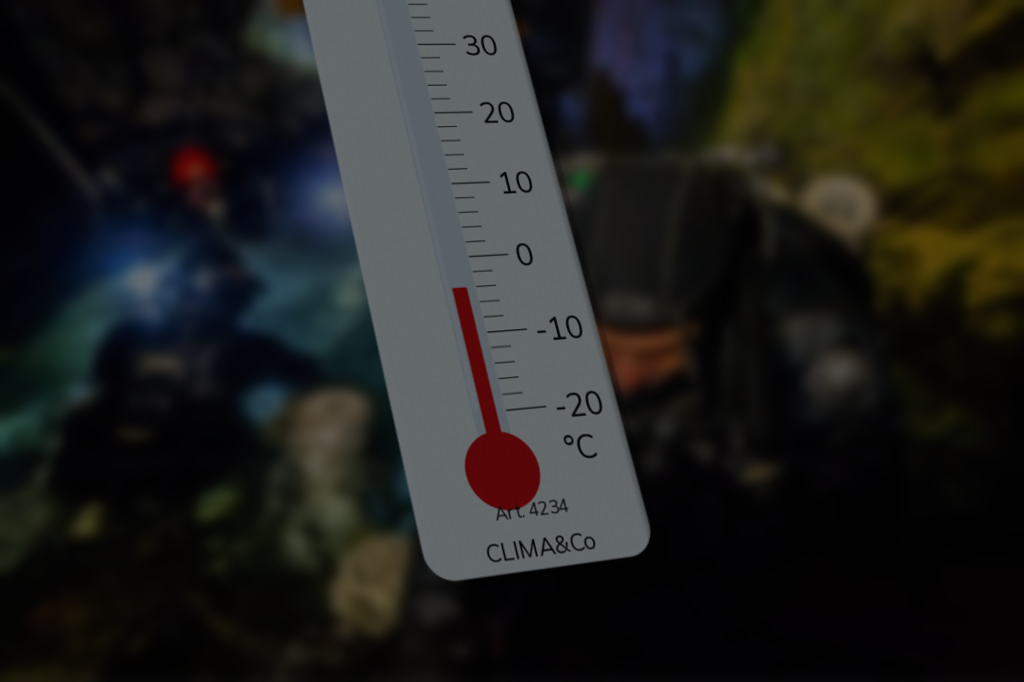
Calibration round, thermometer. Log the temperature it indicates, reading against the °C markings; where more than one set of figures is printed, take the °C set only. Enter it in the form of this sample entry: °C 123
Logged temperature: °C -4
